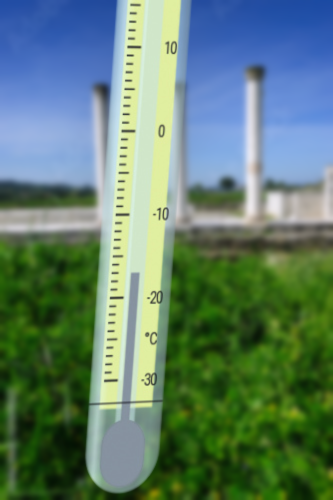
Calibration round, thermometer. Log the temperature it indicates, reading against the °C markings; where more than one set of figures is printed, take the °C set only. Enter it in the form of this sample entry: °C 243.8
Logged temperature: °C -17
